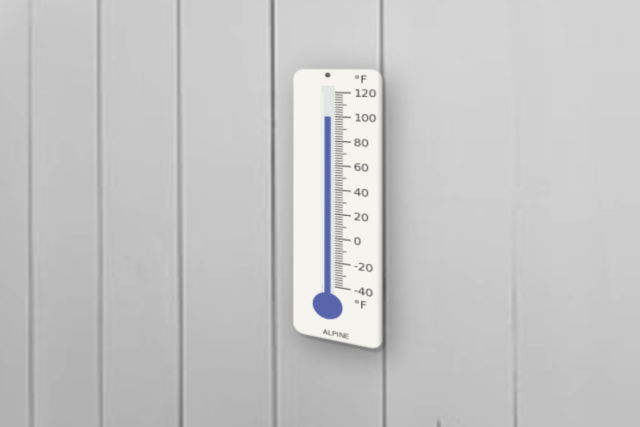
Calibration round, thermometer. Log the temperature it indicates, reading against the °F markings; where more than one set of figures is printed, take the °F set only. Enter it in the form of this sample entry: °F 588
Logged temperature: °F 100
